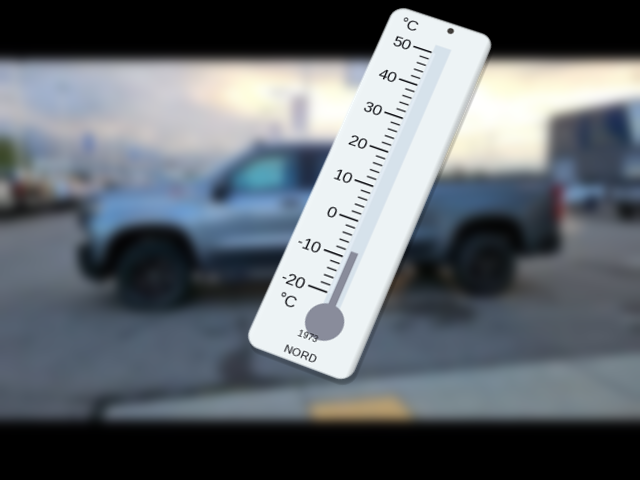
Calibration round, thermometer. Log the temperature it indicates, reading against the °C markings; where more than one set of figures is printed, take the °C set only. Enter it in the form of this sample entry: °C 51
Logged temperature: °C -8
